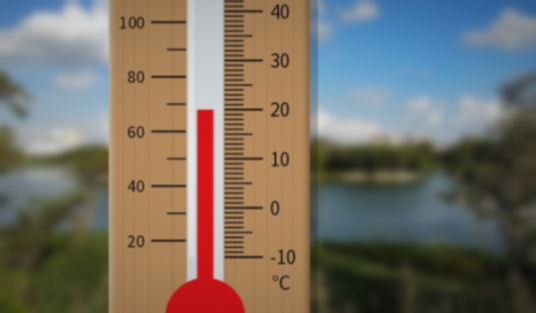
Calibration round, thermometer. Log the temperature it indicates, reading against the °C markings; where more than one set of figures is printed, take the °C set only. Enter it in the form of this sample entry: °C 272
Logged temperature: °C 20
